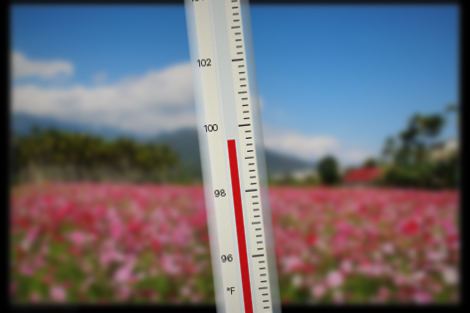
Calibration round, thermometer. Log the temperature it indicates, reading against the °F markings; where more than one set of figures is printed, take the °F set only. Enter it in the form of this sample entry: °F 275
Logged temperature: °F 99.6
